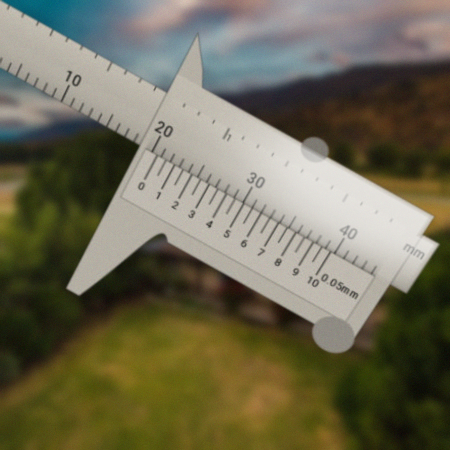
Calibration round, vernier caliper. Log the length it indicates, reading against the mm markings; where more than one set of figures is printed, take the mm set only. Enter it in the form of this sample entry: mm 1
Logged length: mm 20.6
